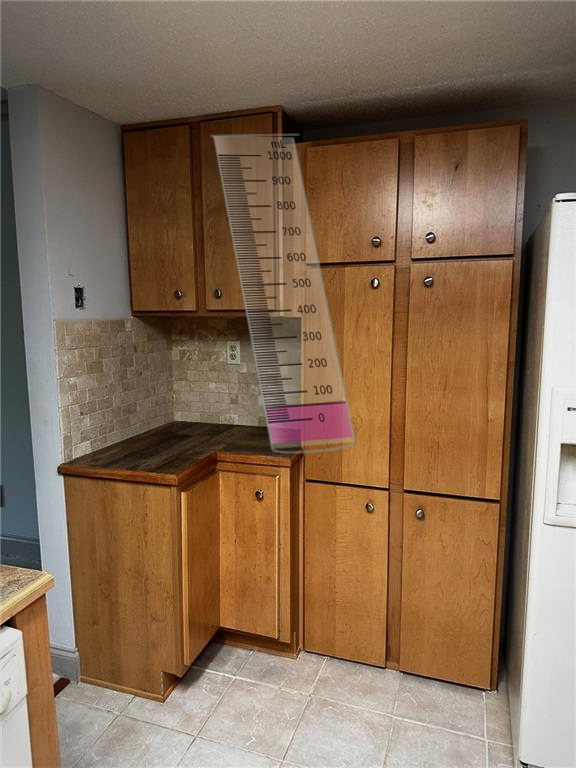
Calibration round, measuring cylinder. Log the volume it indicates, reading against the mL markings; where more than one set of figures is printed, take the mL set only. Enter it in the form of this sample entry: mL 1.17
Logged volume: mL 50
